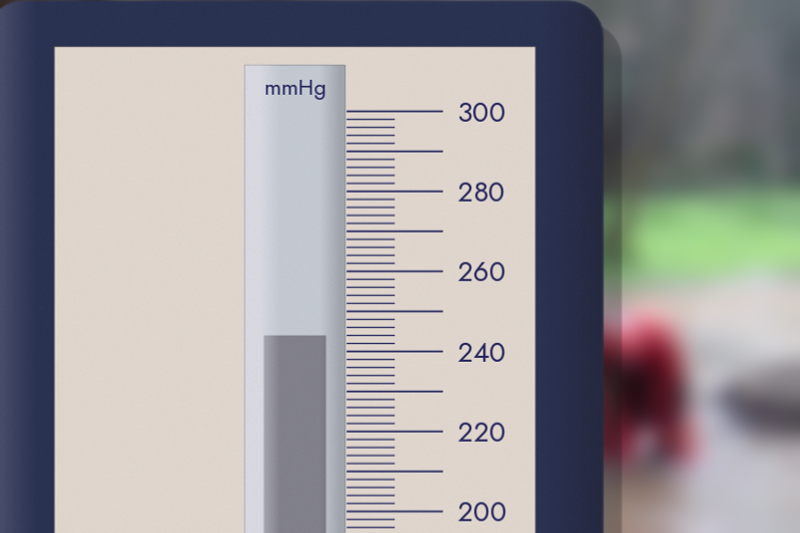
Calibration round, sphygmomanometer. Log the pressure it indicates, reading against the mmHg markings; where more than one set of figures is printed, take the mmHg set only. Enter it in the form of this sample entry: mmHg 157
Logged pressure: mmHg 244
